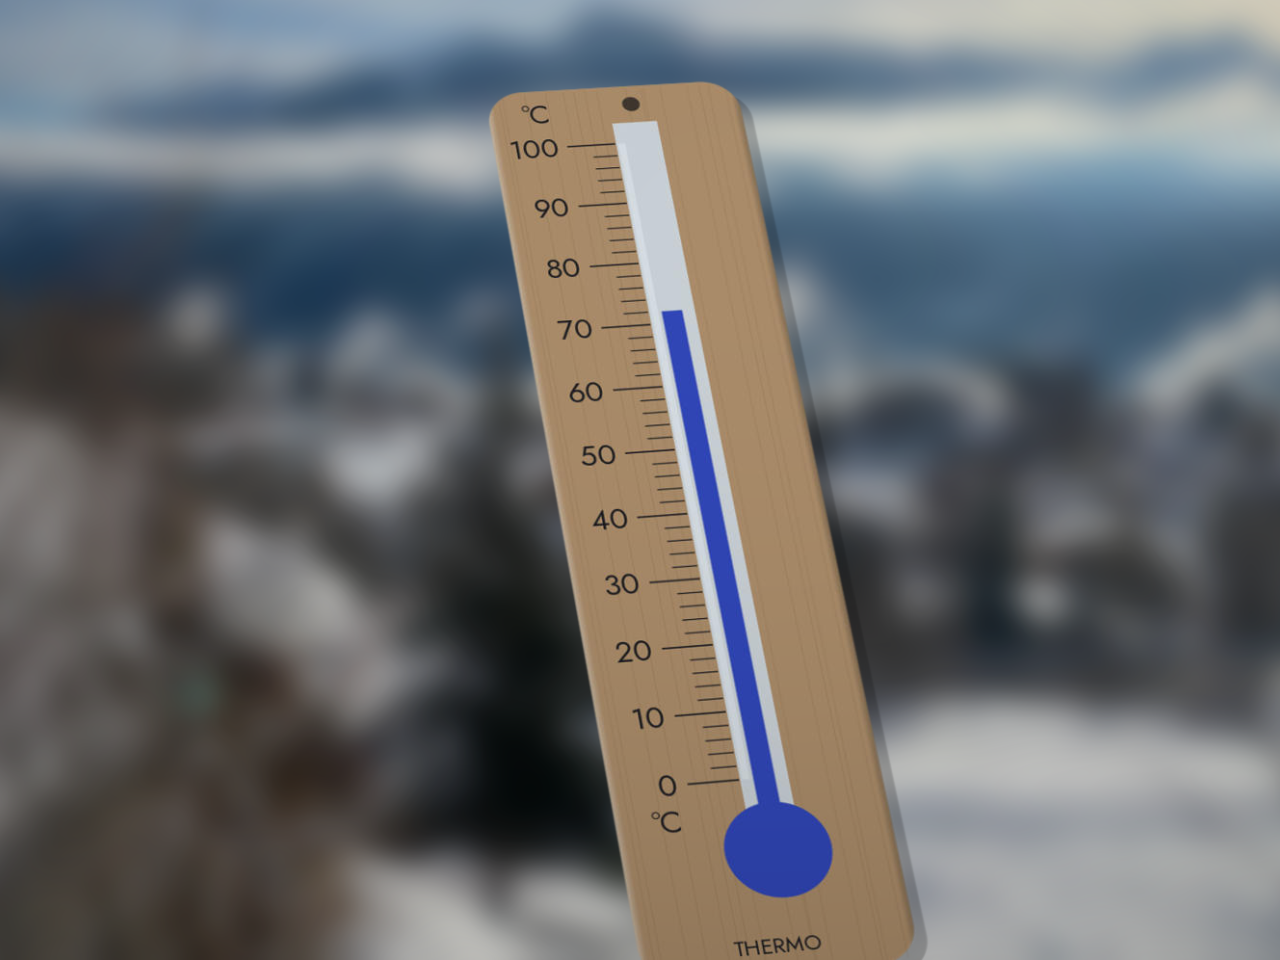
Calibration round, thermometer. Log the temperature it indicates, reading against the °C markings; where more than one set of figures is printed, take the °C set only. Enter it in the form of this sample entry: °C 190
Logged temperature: °C 72
